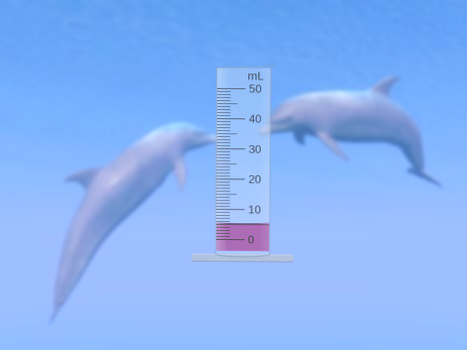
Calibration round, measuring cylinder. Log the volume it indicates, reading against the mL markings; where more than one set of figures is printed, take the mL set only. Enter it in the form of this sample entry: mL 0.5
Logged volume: mL 5
